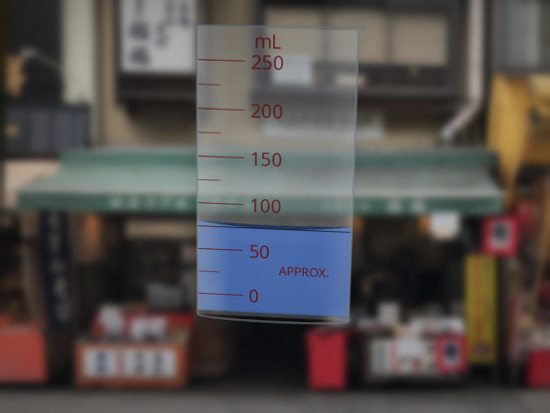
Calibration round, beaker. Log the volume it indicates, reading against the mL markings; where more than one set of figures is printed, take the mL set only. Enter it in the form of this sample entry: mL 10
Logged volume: mL 75
